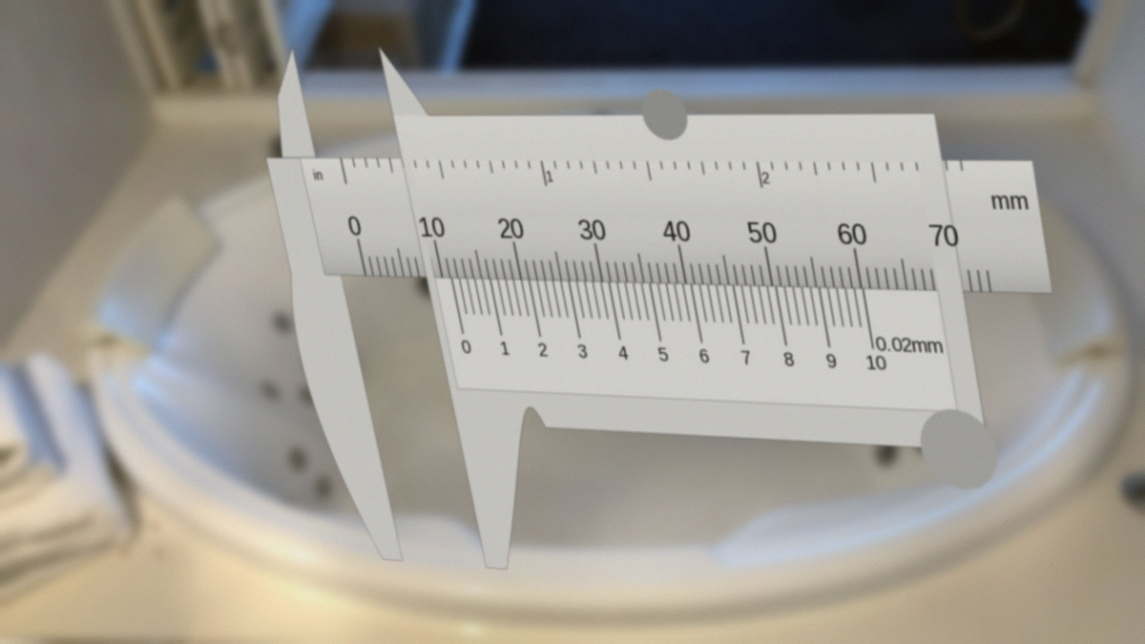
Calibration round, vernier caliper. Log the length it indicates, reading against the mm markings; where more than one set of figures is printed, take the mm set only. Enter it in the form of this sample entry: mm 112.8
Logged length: mm 11.2
